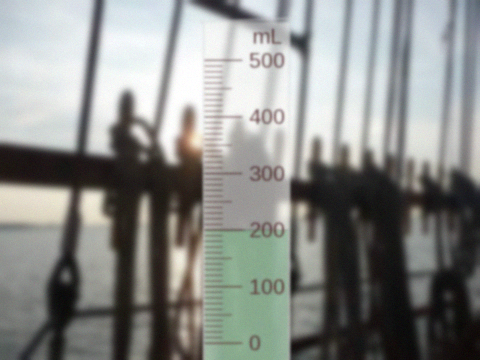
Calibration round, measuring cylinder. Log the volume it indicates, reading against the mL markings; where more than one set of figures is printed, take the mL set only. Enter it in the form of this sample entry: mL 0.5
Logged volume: mL 200
